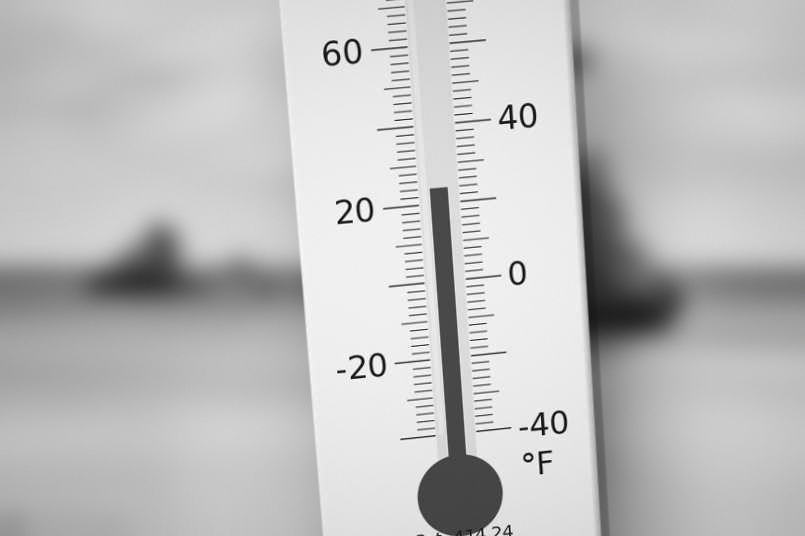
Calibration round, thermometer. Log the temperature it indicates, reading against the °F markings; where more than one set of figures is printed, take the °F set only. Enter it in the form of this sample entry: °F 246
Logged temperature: °F 24
